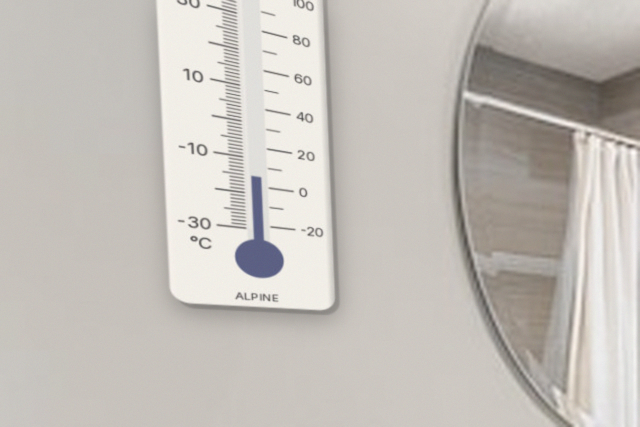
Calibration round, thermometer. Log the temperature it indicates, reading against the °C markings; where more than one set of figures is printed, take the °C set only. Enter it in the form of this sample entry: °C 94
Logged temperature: °C -15
